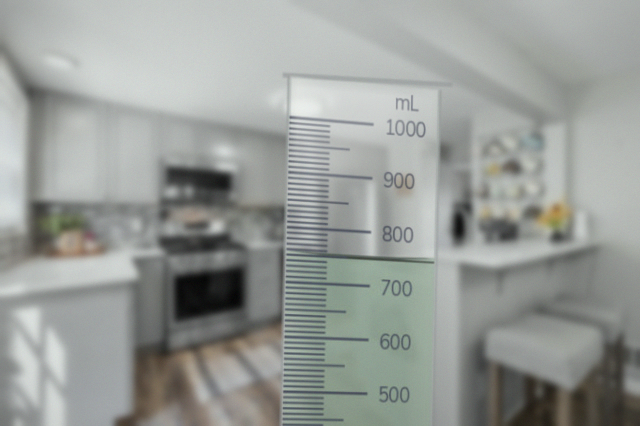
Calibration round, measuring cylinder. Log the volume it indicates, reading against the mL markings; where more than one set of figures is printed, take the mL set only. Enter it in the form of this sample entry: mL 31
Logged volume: mL 750
